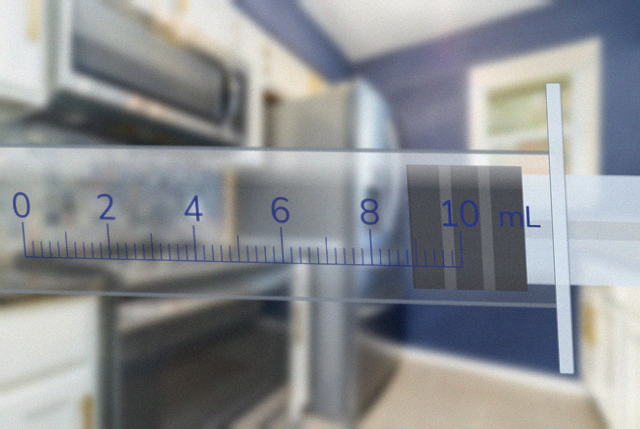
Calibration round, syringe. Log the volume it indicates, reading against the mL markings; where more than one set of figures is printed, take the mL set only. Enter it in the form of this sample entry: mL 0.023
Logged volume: mL 8.9
